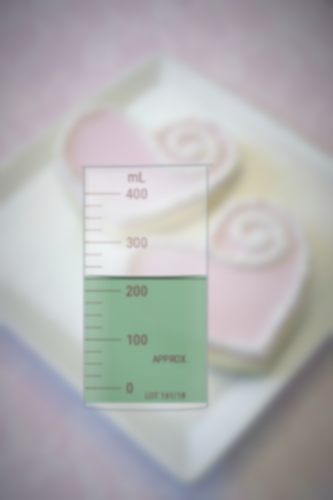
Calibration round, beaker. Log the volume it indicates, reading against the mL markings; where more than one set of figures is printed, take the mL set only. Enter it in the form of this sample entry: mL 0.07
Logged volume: mL 225
